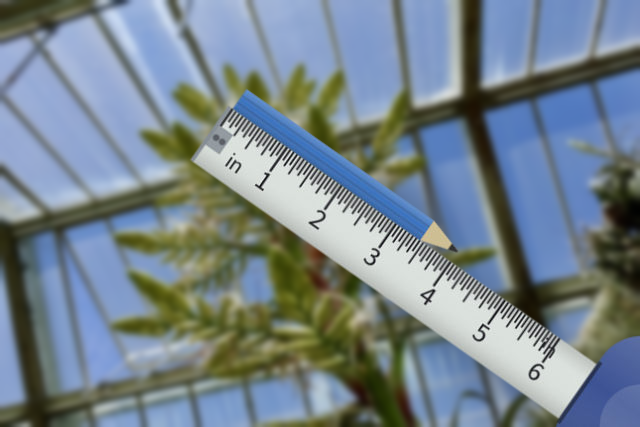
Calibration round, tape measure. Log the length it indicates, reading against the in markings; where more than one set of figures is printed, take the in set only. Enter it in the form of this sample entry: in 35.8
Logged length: in 4
